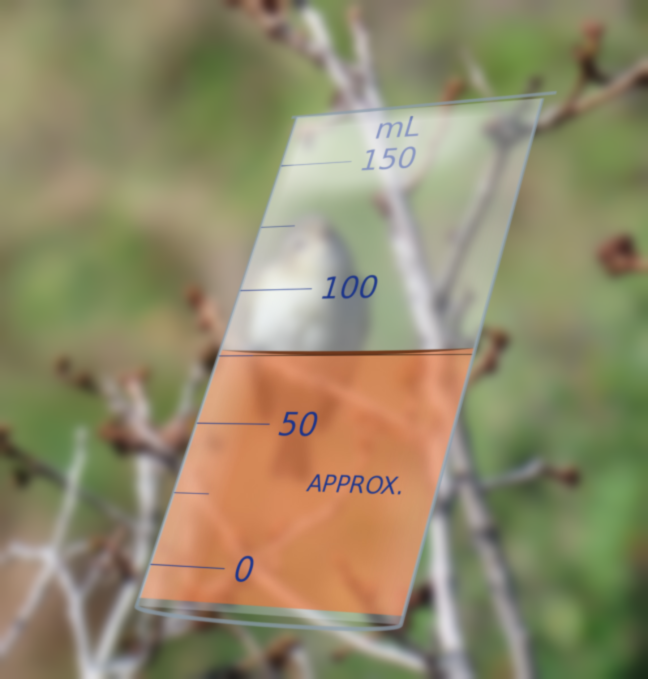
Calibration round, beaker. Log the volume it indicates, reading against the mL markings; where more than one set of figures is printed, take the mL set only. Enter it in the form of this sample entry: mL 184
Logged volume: mL 75
